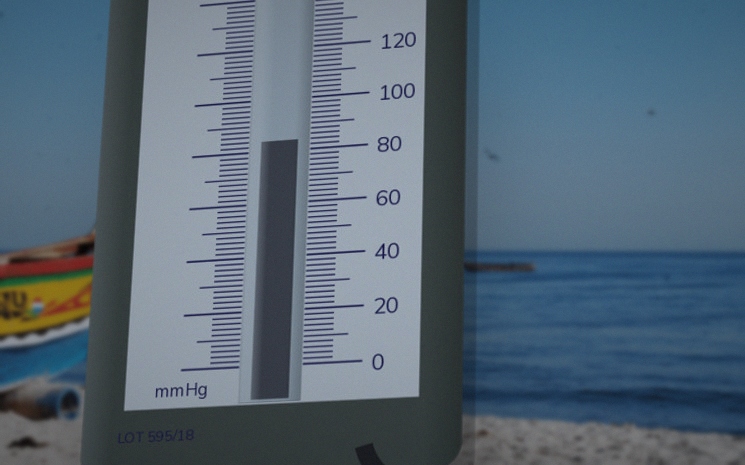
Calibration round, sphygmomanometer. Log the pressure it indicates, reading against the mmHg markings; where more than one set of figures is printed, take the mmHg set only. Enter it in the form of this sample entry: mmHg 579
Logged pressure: mmHg 84
